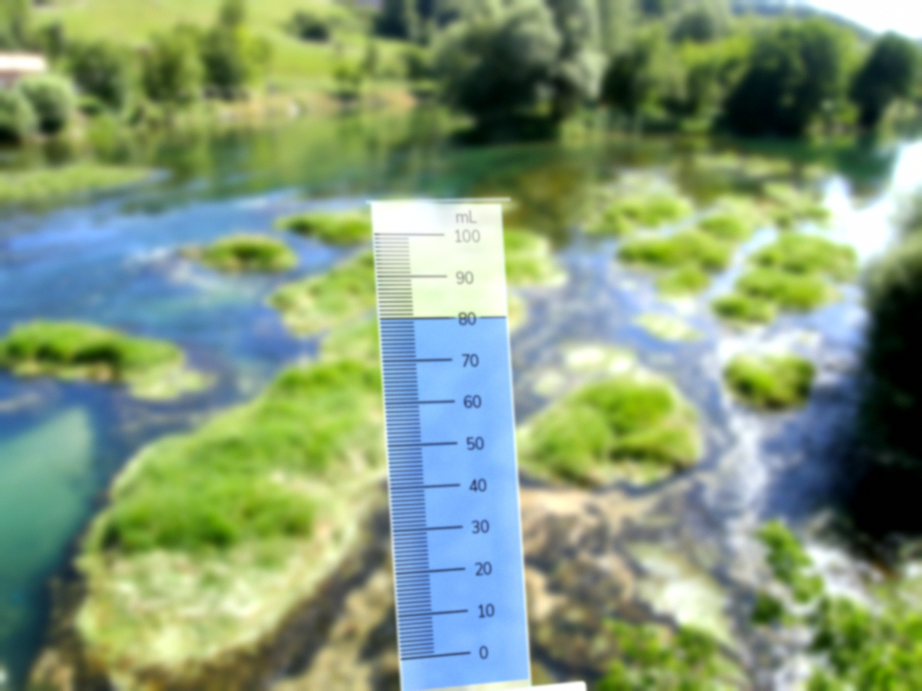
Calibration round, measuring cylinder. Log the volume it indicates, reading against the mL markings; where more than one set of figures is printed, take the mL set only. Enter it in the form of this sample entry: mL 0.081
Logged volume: mL 80
